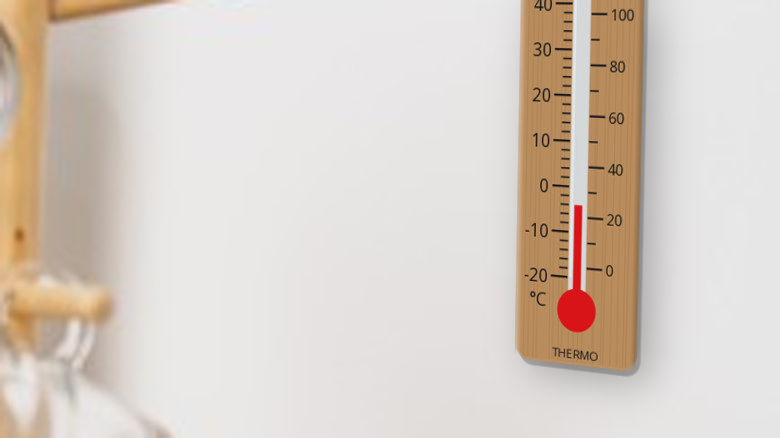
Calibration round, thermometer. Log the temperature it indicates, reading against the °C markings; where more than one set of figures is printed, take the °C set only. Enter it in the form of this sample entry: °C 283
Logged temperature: °C -4
